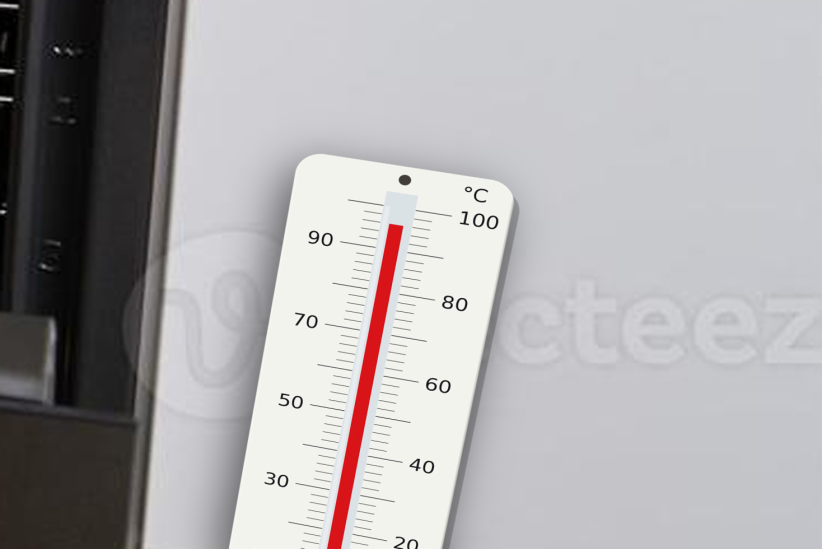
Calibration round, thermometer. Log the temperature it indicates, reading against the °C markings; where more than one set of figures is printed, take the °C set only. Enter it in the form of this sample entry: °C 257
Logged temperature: °C 96
